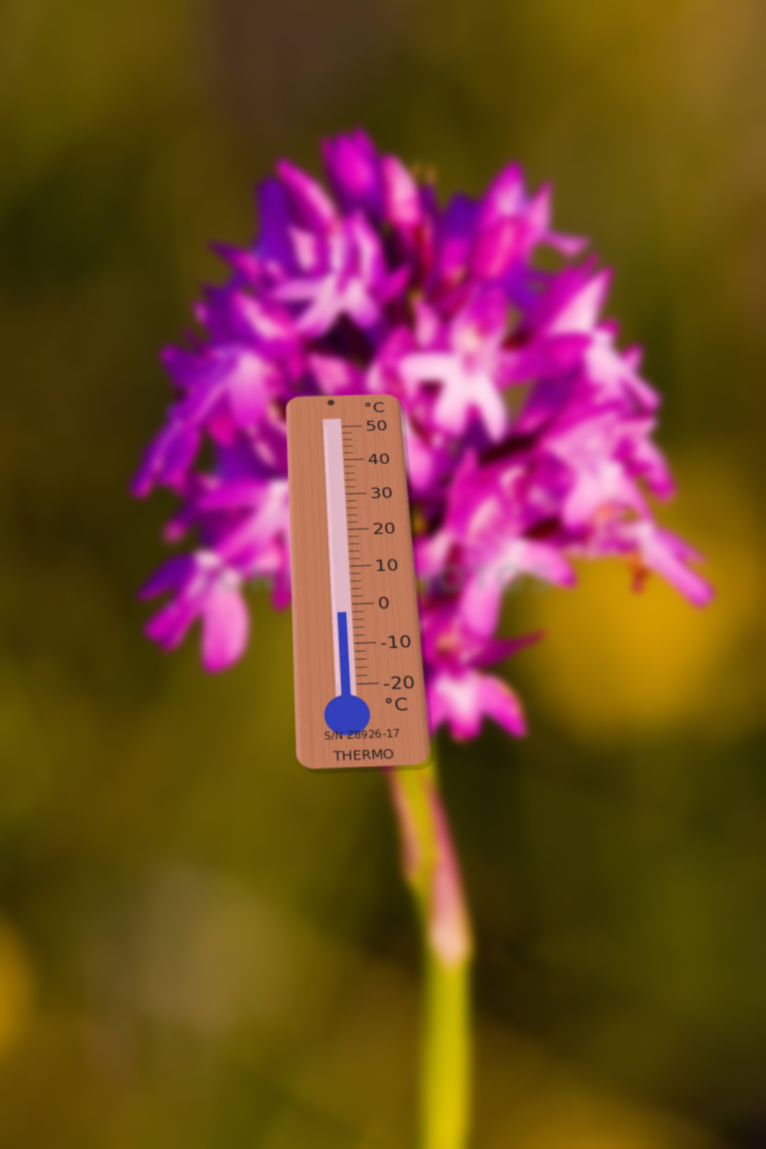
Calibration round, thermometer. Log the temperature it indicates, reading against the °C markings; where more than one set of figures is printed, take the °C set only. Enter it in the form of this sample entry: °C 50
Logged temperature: °C -2
